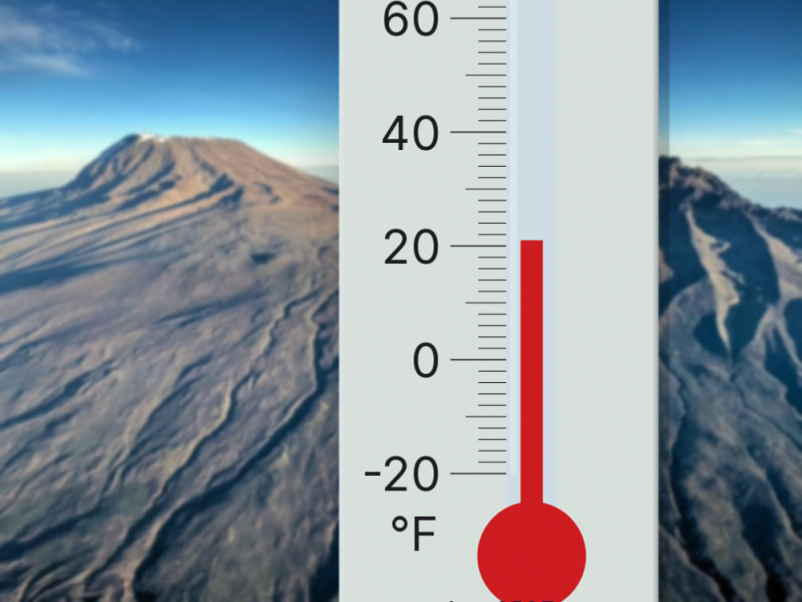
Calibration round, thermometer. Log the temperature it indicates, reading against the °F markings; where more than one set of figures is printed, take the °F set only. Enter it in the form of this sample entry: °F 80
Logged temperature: °F 21
